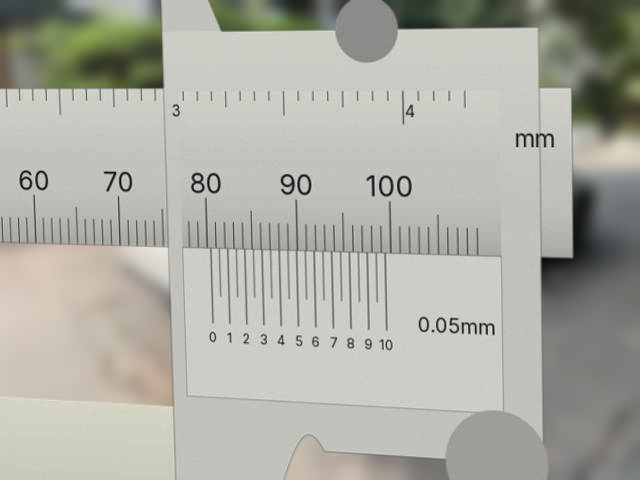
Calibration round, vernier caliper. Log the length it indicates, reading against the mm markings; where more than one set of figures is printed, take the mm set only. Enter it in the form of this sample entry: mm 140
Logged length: mm 80.4
